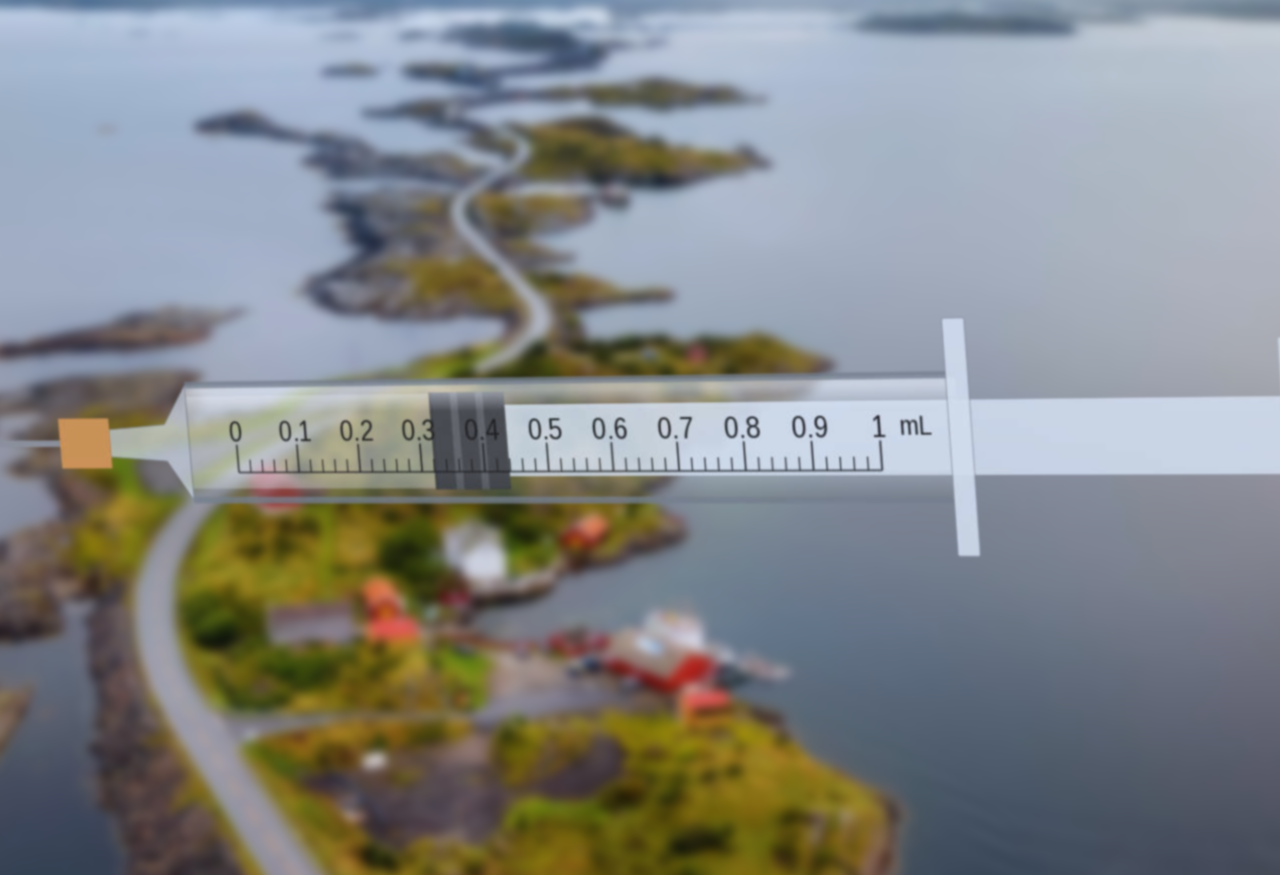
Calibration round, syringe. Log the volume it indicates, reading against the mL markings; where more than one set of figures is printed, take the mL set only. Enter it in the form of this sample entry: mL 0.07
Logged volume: mL 0.32
